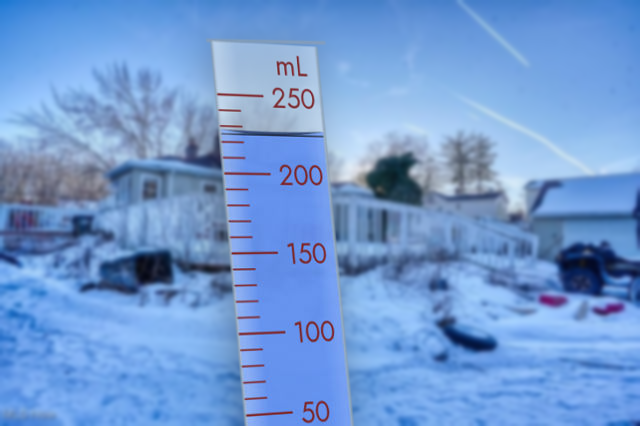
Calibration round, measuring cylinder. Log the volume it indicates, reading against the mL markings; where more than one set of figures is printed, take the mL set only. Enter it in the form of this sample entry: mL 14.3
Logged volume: mL 225
